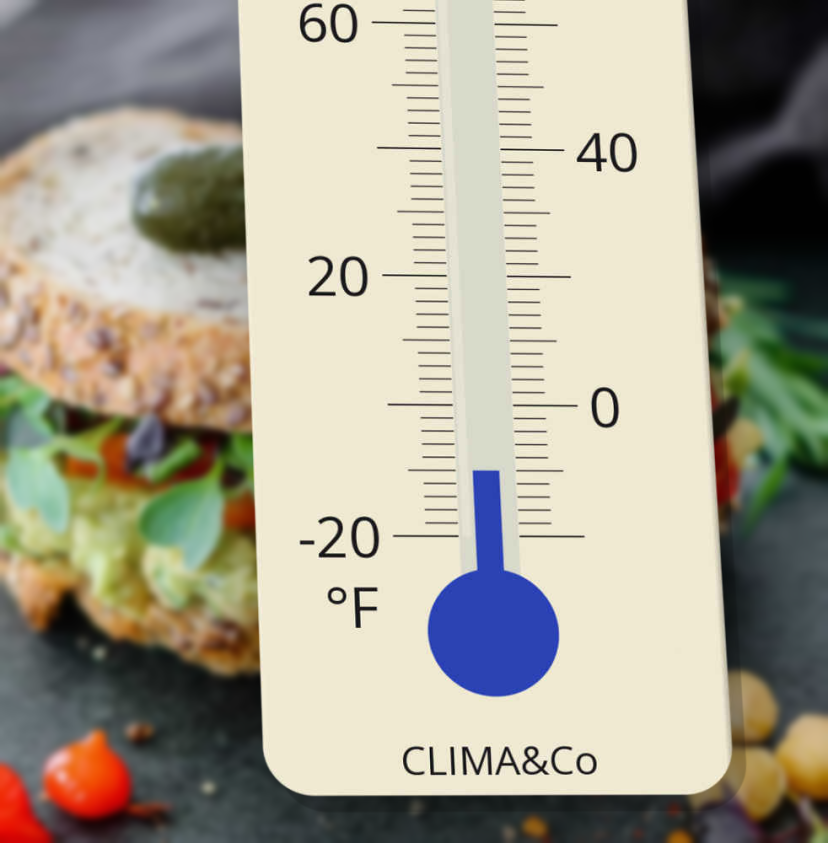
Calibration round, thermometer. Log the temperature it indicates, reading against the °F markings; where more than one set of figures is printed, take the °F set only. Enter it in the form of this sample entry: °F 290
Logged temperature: °F -10
